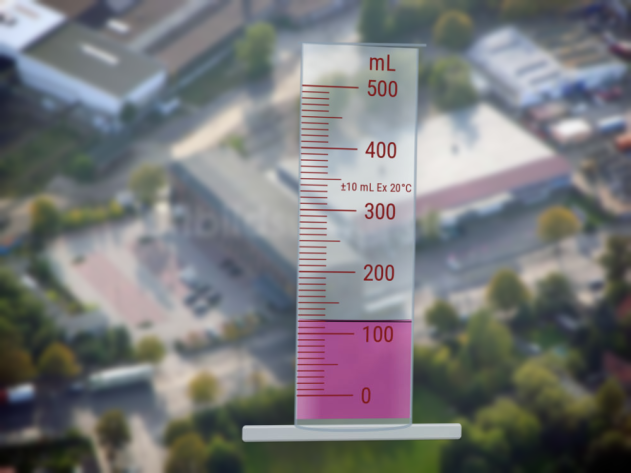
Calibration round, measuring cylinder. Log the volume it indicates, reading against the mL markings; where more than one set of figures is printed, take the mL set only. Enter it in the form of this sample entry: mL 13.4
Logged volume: mL 120
